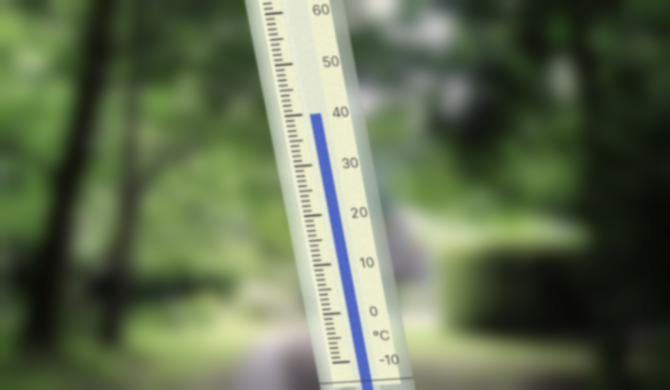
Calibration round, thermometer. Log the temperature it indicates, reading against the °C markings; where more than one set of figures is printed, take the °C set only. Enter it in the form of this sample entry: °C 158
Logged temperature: °C 40
